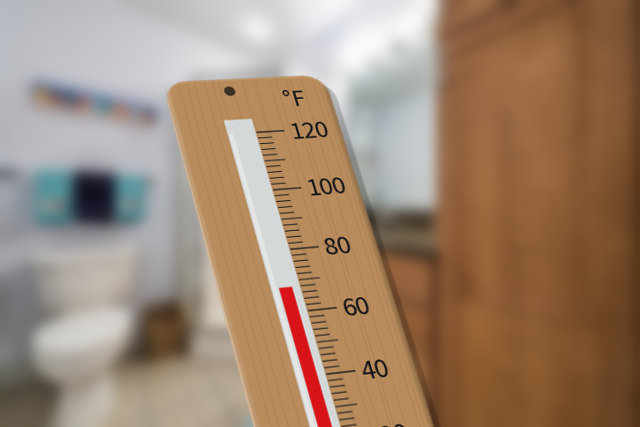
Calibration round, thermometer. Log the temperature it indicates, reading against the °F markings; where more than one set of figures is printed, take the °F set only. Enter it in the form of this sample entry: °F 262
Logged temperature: °F 68
